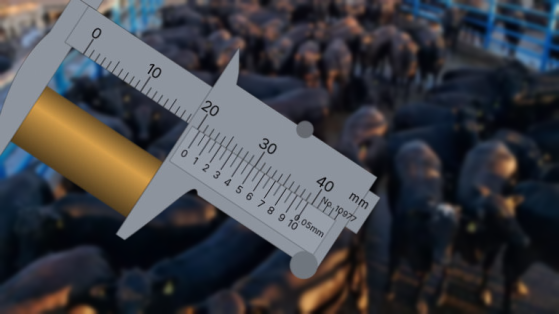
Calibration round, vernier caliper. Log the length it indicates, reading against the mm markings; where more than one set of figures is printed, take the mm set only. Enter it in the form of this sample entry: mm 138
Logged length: mm 20.4
